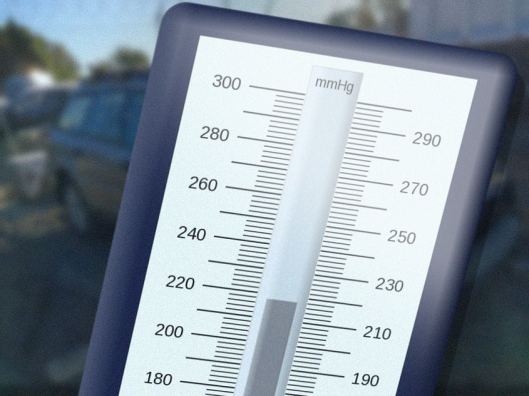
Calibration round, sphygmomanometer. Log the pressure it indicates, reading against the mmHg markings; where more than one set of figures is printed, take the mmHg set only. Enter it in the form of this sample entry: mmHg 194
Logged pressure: mmHg 218
